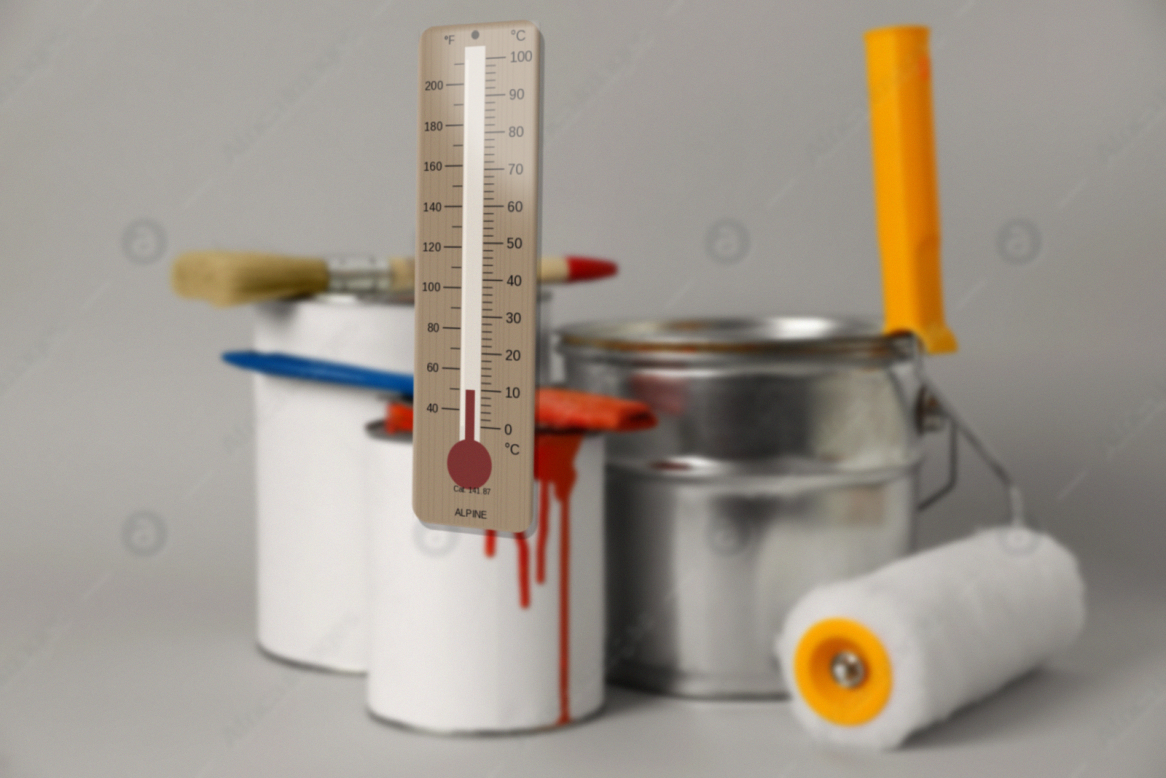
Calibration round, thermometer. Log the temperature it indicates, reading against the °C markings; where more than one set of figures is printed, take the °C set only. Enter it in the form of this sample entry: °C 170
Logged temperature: °C 10
